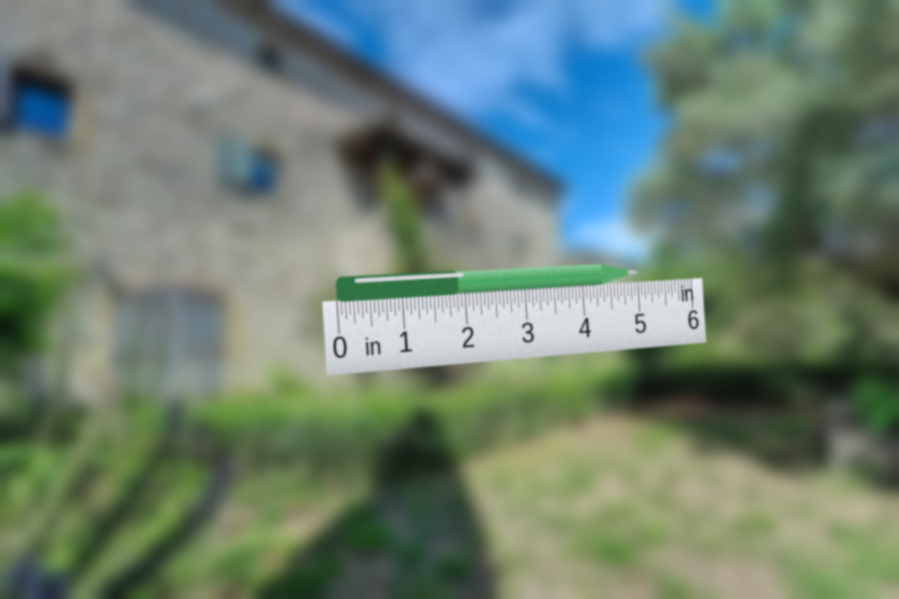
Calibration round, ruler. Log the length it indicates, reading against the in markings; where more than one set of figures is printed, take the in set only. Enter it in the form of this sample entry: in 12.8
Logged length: in 5
